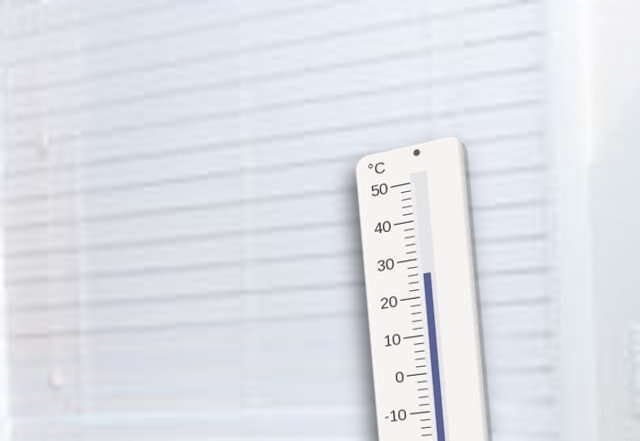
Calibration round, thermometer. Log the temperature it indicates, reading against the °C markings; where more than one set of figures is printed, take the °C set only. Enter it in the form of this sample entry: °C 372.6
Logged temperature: °C 26
